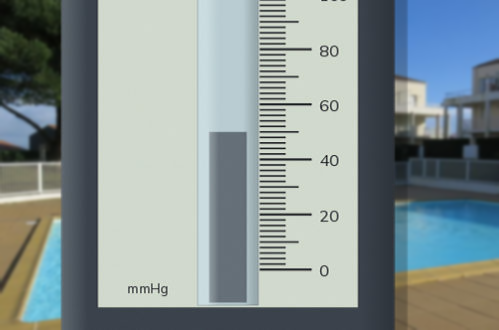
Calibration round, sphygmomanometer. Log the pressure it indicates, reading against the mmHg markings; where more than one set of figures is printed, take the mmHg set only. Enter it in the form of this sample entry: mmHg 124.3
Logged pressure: mmHg 50
